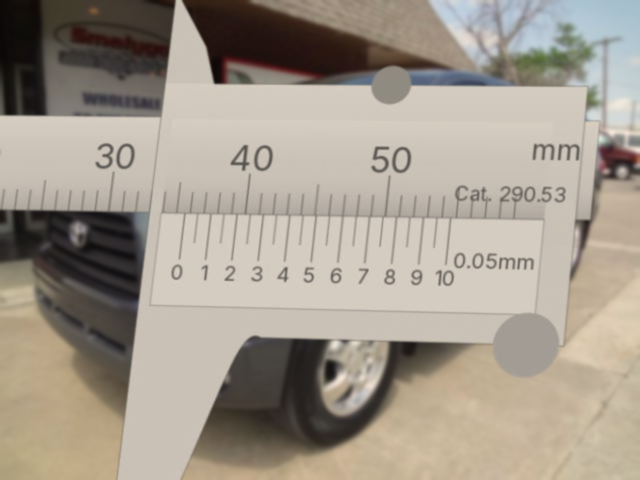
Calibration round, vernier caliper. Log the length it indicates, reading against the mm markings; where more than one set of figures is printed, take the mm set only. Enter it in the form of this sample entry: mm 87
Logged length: mm 35.6
